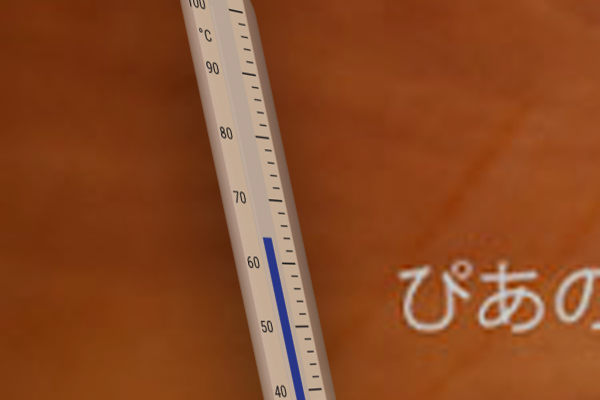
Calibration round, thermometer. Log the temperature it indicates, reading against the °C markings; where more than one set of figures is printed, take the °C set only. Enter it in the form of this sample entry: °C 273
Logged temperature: °C 64
